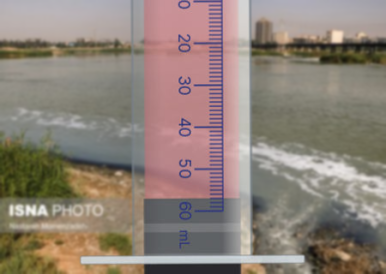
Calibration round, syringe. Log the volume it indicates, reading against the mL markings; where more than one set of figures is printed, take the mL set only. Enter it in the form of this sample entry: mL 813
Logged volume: mL 57
